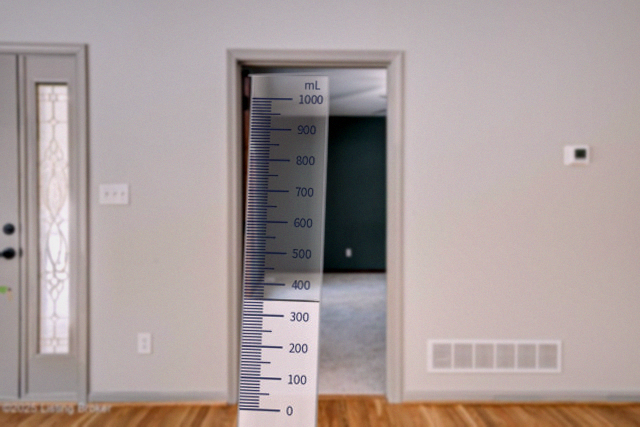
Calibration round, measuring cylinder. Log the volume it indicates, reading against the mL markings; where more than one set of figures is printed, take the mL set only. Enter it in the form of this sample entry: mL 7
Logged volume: mL 350
